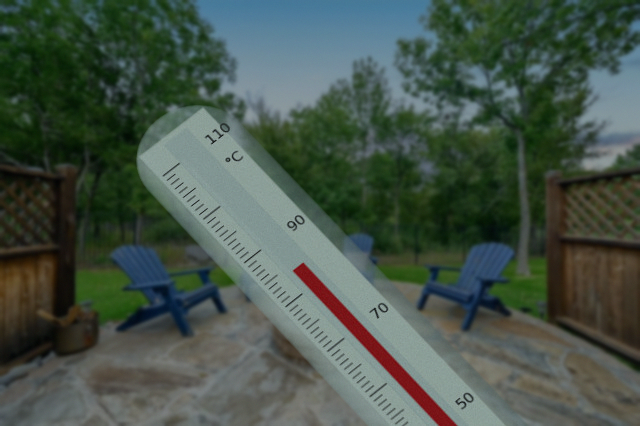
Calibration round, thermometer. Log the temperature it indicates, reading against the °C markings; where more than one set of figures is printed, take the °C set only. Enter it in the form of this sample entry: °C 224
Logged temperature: °C 84
